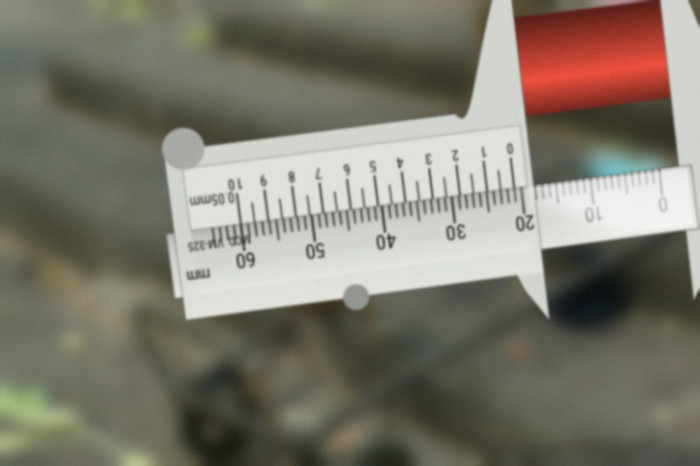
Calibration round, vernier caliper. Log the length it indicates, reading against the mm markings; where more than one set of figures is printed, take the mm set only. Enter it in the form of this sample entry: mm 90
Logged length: mm 21.0
